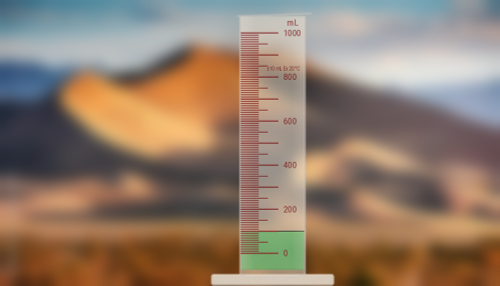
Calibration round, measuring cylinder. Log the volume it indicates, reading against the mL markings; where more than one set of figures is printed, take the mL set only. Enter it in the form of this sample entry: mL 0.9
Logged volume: mL 100
